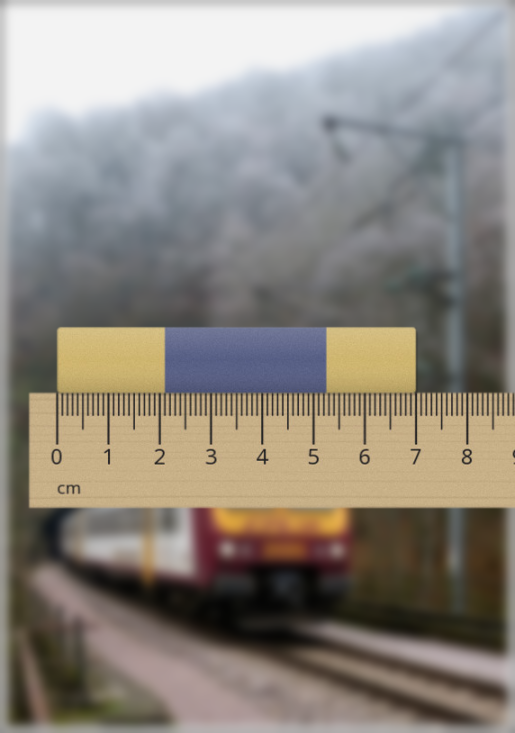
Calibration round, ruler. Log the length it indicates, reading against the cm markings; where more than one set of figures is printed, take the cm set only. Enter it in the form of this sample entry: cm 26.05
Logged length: cm 7
